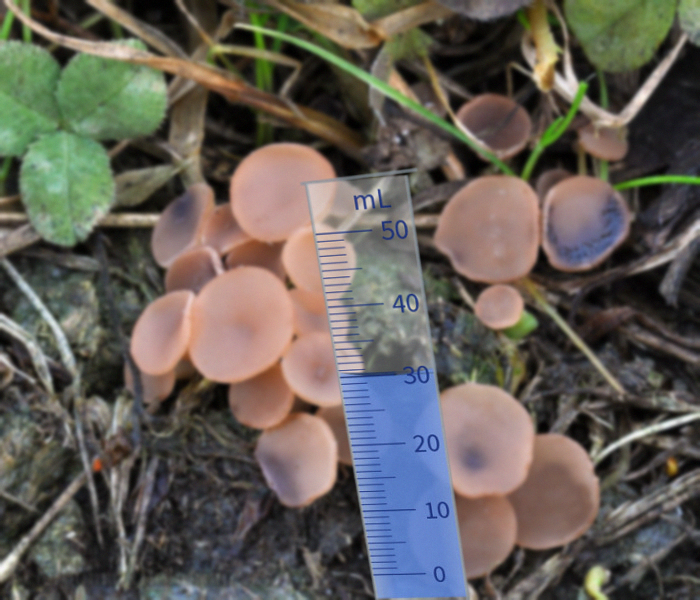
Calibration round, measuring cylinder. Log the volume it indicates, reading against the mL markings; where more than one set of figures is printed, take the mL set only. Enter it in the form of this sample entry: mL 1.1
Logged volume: mL 30
